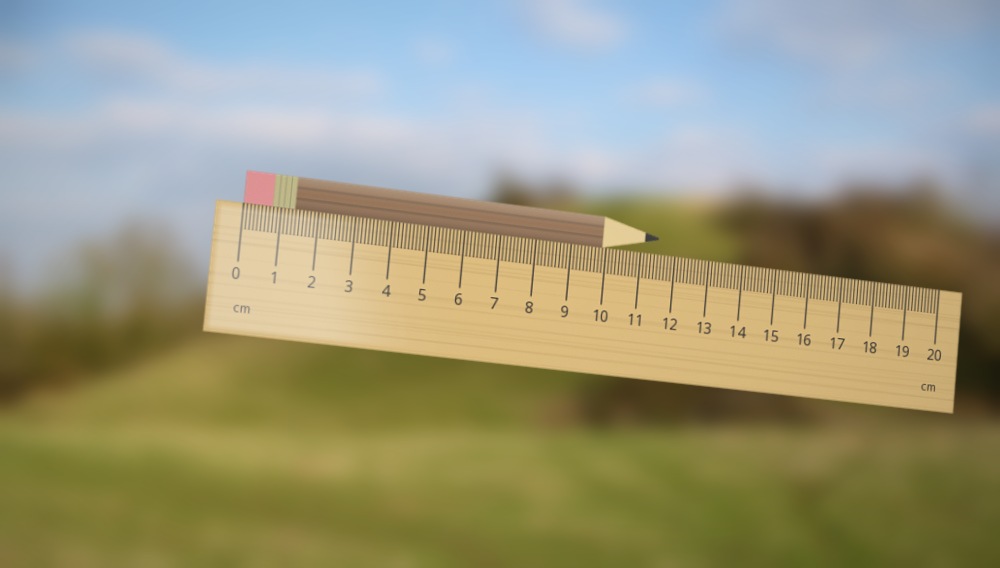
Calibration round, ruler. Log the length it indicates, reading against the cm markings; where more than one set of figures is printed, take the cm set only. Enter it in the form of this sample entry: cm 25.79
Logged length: cm 11.5
